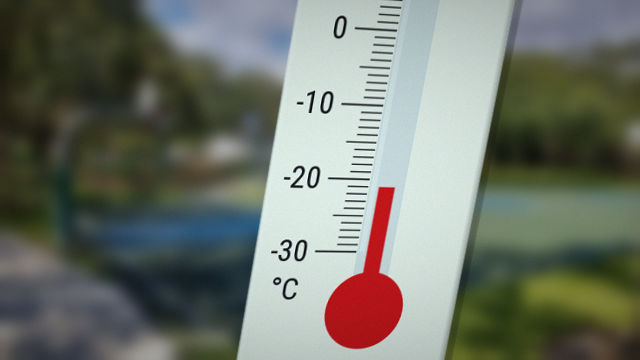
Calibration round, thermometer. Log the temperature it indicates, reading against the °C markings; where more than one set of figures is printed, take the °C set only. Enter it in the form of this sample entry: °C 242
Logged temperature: °C -21
